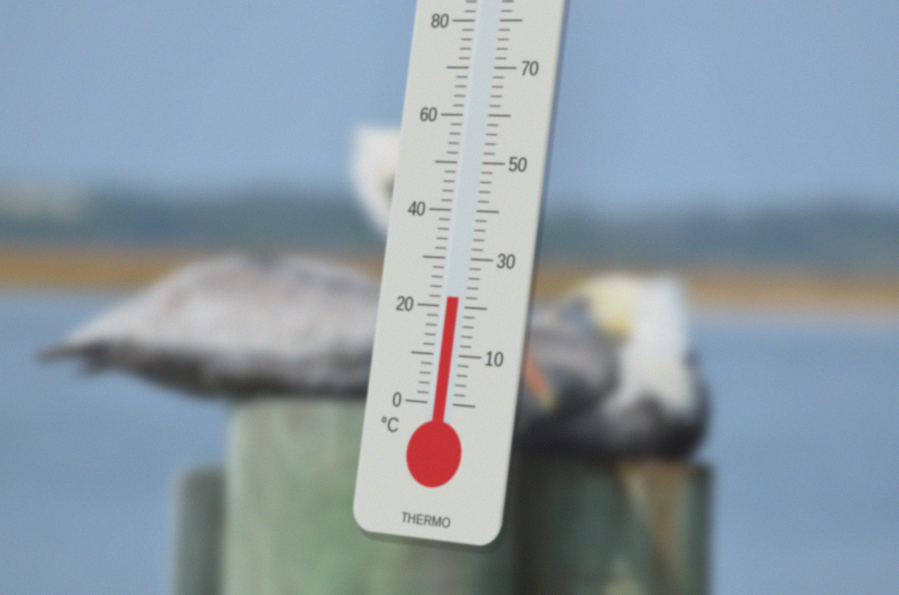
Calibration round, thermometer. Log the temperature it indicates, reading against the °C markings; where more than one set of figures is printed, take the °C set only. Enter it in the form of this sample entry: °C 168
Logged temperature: °C 22
